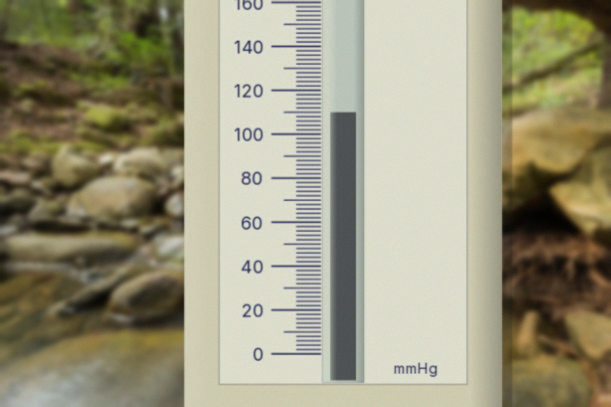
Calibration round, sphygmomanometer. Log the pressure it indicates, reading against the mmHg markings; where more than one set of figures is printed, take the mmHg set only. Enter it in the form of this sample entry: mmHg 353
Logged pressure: mmHg 110
